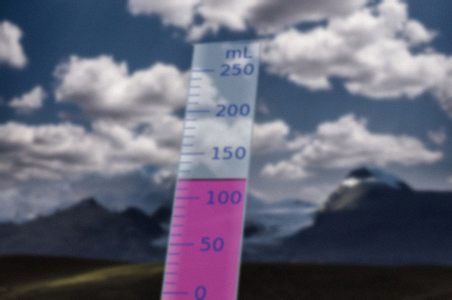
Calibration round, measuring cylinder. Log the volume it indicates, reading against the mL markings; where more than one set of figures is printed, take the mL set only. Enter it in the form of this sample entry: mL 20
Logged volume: mL 120
